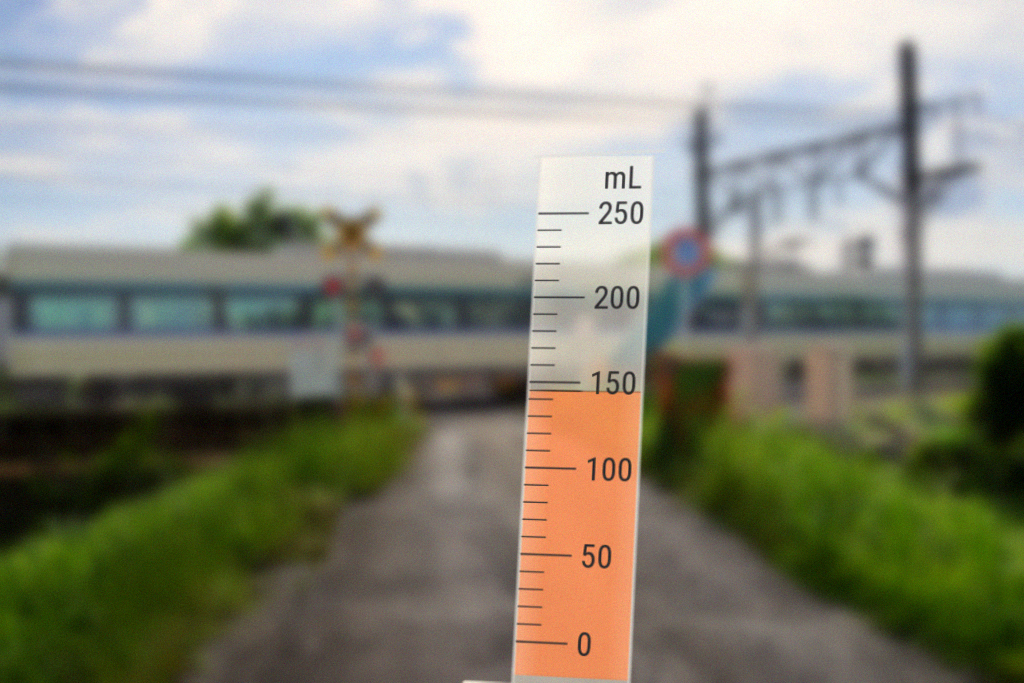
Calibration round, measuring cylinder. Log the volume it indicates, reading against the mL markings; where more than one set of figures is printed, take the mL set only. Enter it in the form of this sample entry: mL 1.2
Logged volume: mL 145
